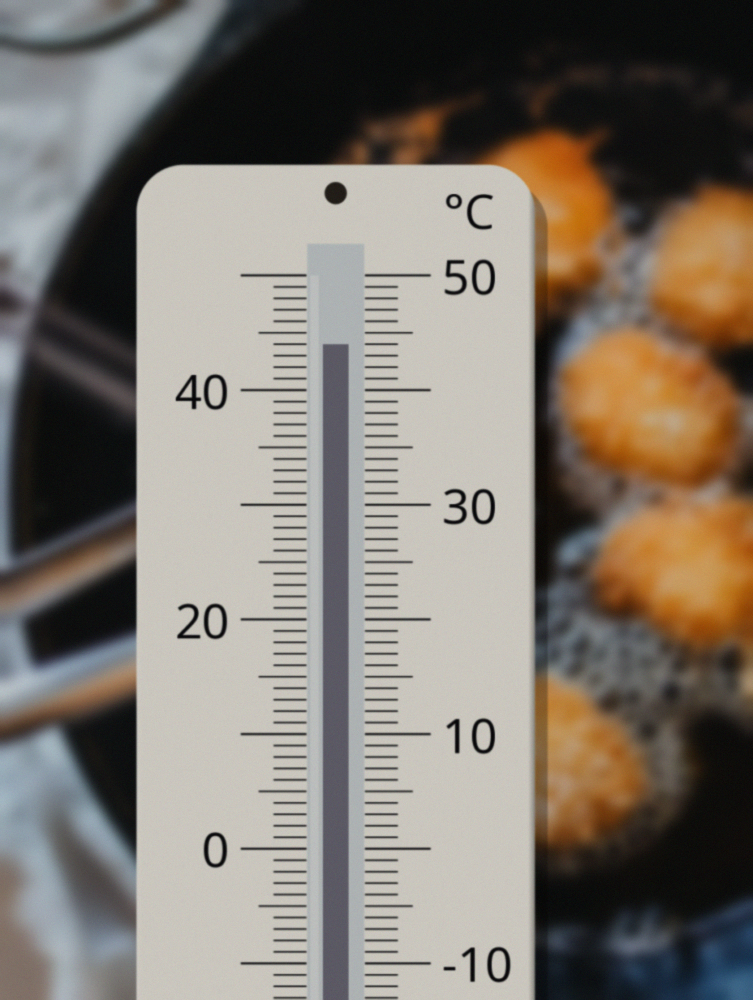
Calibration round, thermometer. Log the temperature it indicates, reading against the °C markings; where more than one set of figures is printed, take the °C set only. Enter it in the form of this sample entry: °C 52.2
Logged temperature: °C 44
